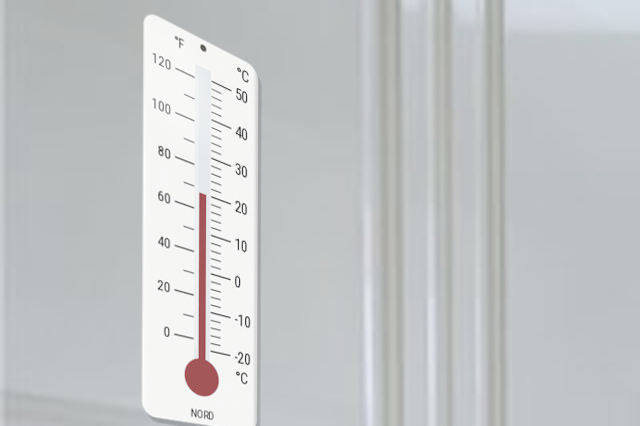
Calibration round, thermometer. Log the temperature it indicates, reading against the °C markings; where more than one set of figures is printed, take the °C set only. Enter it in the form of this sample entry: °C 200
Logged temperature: °C 20
